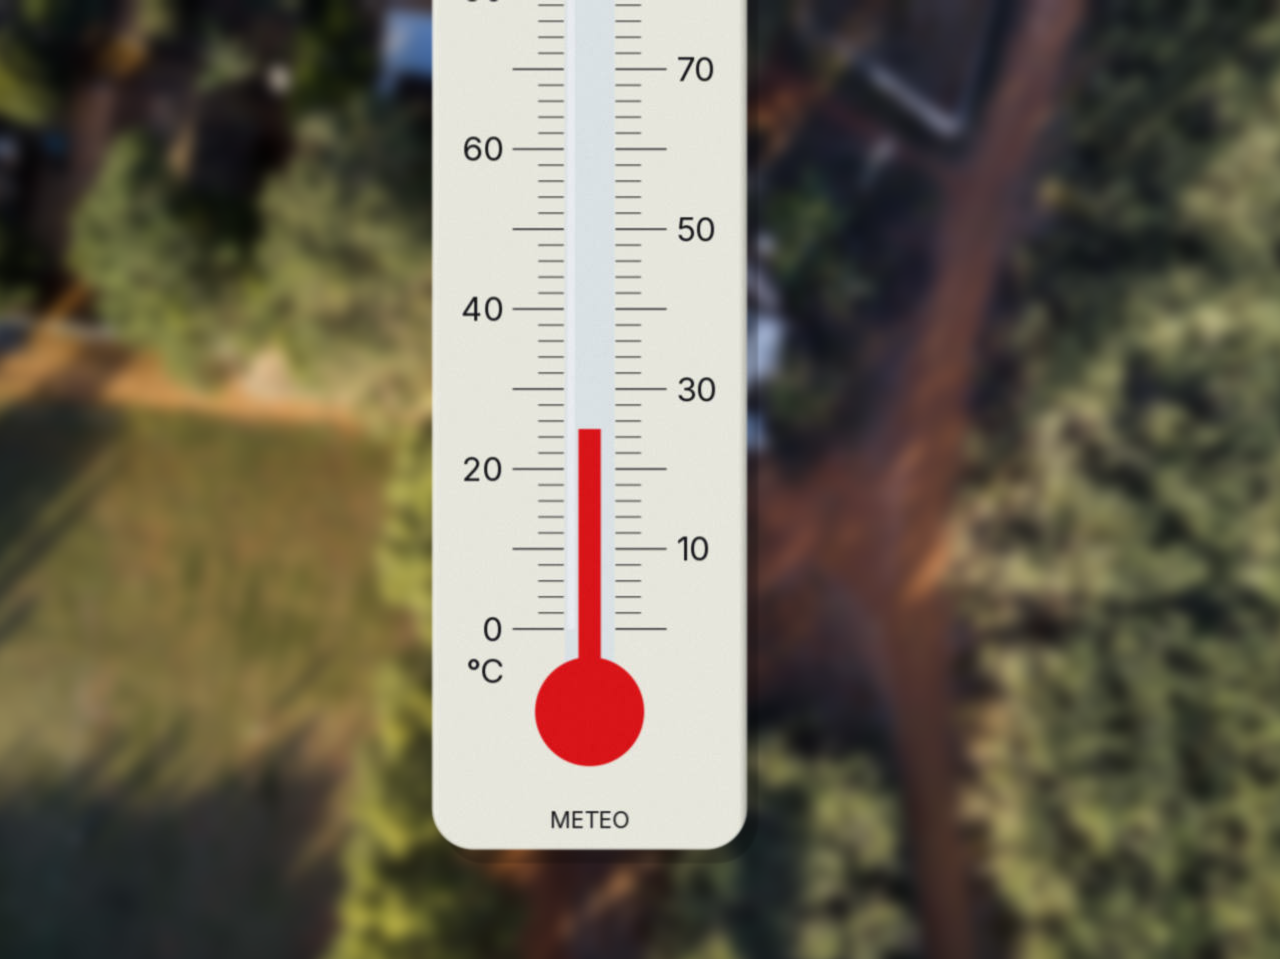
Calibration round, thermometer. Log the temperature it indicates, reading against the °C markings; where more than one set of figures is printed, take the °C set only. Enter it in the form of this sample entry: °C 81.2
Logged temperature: °C 25
